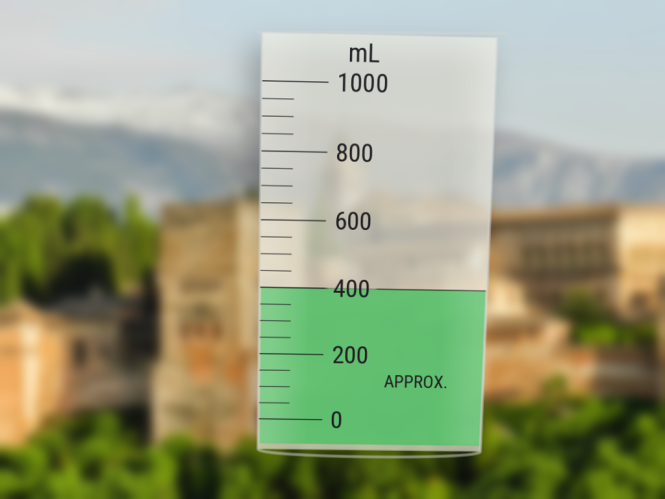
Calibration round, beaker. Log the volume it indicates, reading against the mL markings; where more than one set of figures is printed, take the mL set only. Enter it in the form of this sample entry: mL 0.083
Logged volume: mL 400
